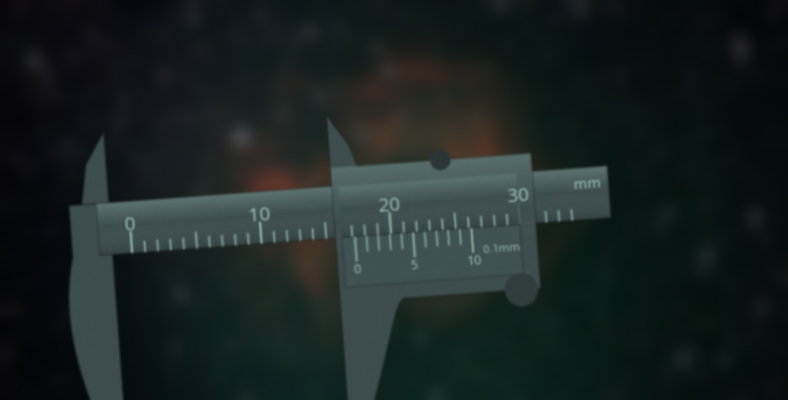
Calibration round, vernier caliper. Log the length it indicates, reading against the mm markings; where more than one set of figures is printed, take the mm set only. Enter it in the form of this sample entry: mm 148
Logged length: mm 17.2
